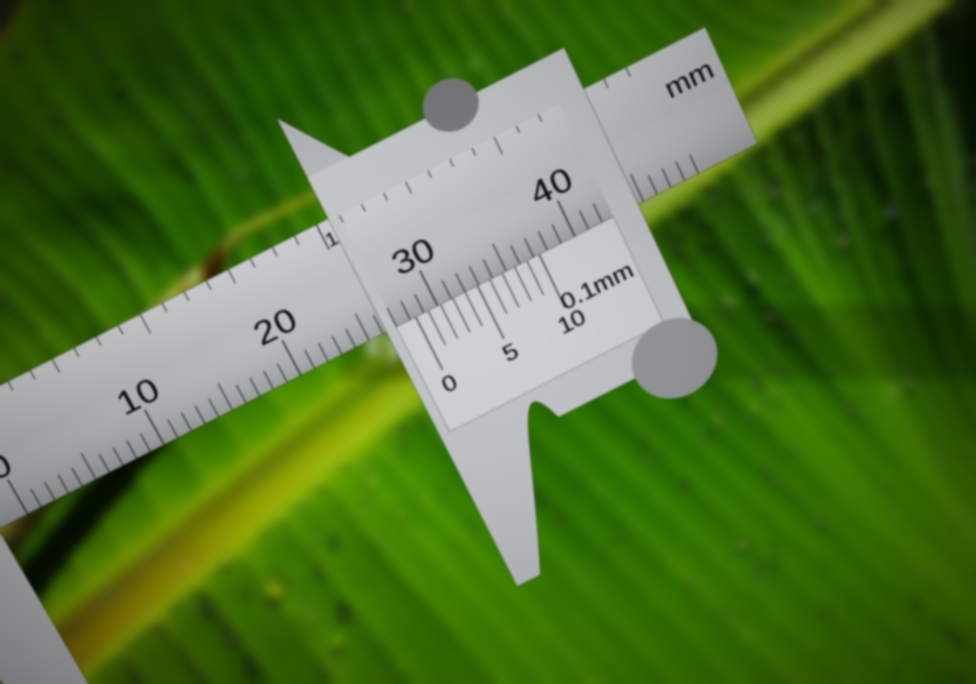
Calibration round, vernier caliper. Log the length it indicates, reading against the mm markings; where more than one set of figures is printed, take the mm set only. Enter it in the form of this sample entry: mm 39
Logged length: mm 28.4
